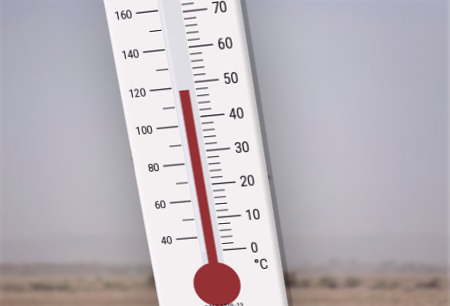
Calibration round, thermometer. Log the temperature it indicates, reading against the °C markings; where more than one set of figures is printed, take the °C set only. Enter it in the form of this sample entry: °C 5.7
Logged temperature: °C 48
